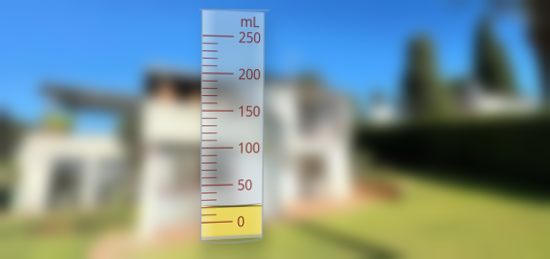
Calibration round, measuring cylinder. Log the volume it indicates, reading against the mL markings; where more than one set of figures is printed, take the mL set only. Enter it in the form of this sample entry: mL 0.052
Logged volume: mL 20
